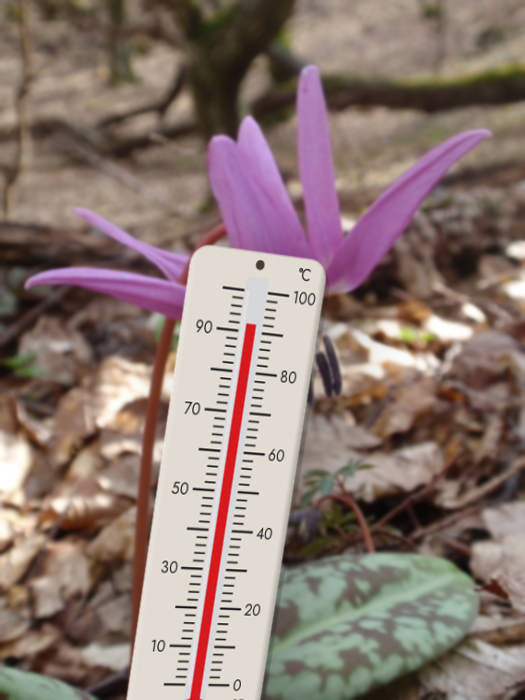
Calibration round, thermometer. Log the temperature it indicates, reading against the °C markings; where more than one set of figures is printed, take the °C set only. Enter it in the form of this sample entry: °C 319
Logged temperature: °C 92
